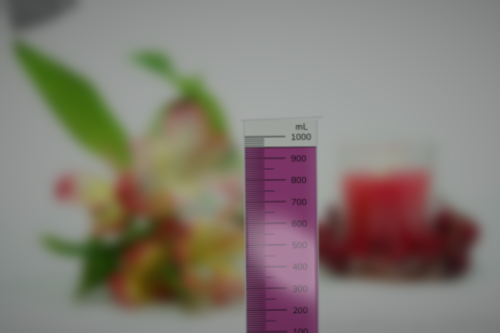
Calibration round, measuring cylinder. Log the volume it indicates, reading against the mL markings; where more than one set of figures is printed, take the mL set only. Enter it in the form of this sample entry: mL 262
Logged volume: mL 950
